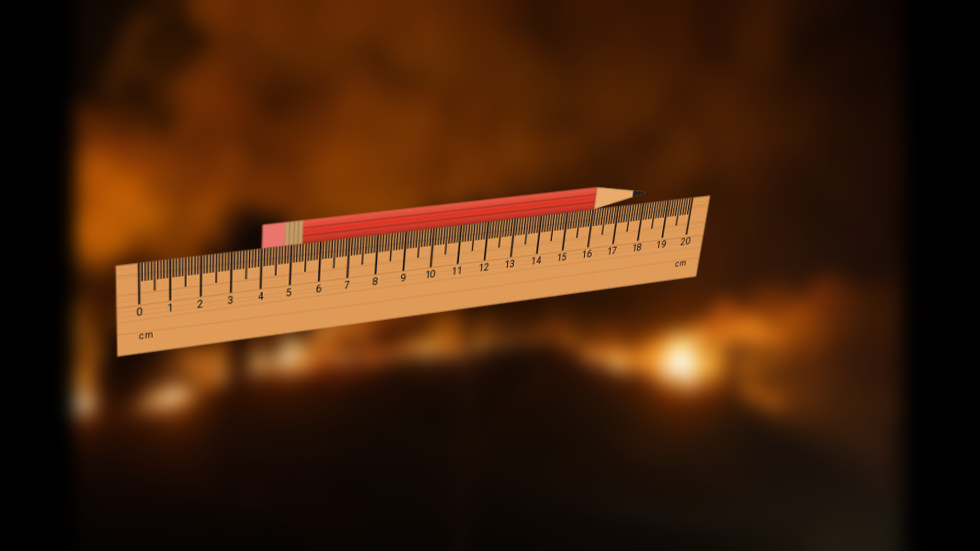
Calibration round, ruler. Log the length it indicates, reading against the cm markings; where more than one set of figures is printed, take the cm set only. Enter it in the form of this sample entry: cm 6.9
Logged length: cm 14
